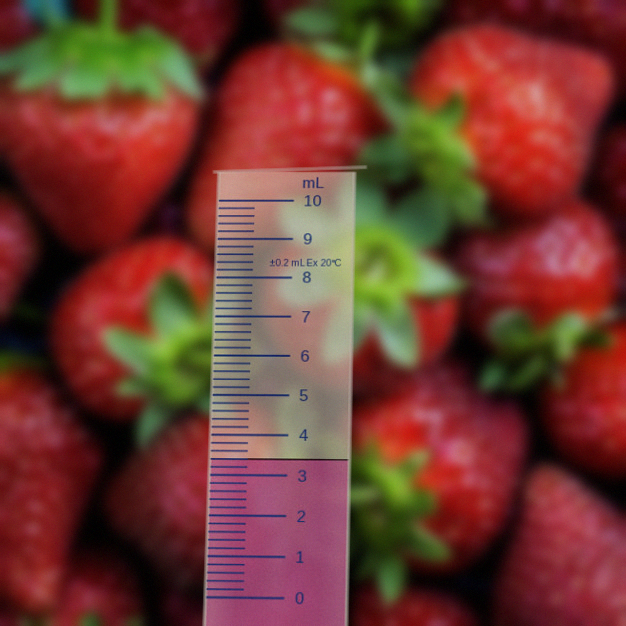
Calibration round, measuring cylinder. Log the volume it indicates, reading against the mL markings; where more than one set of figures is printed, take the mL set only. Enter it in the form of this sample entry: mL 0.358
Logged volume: mL 3.4
